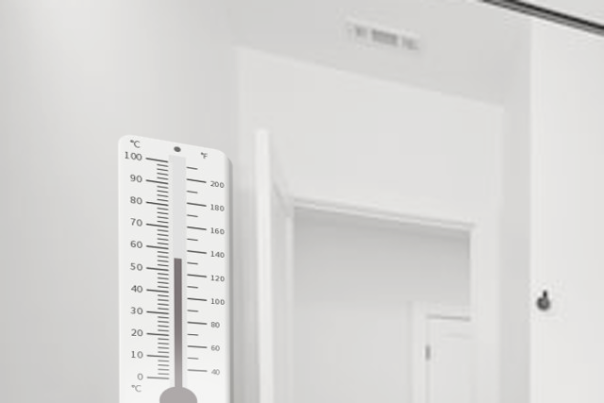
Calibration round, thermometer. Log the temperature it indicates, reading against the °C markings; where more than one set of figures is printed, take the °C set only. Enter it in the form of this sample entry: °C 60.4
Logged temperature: °C 56
